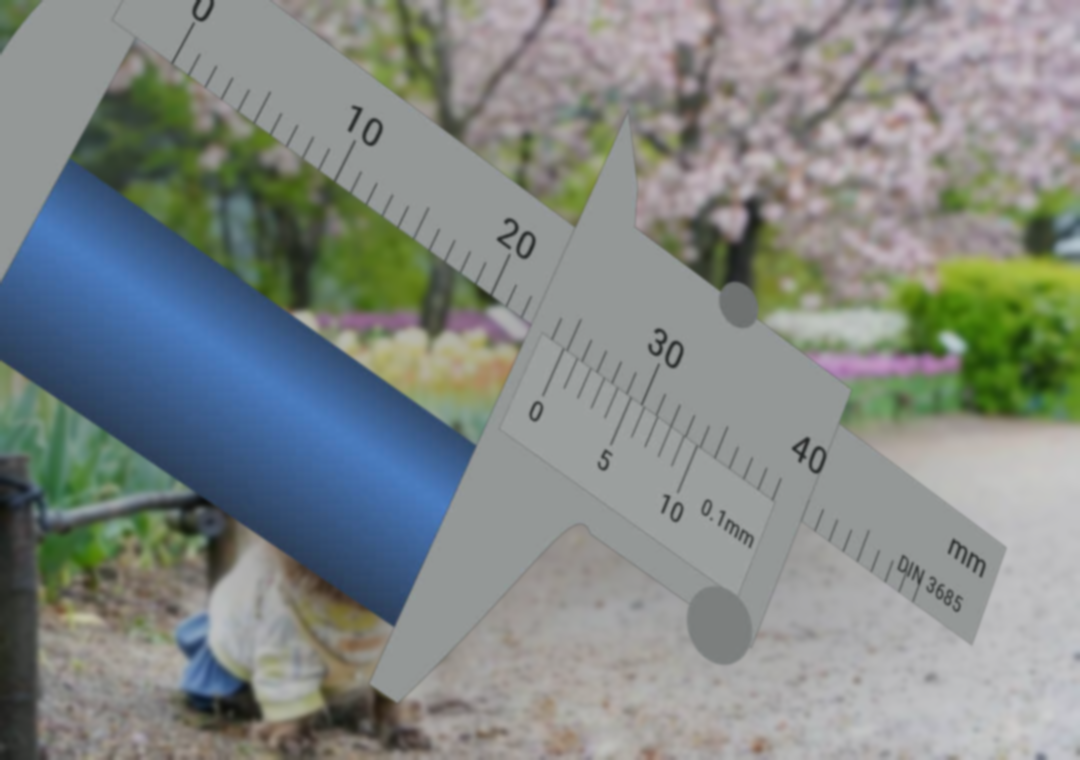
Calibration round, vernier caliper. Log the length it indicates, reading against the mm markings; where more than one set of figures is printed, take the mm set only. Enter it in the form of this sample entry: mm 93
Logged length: mm 24.8
